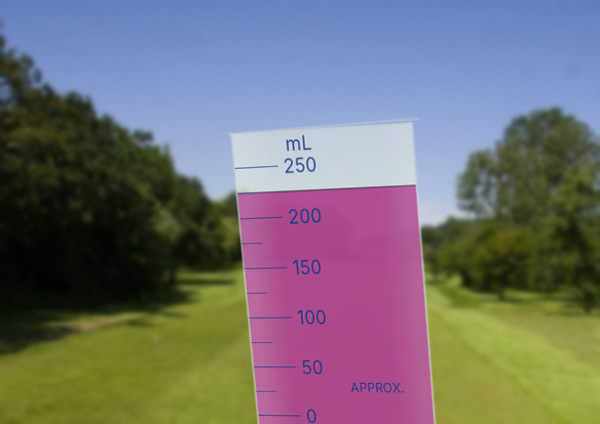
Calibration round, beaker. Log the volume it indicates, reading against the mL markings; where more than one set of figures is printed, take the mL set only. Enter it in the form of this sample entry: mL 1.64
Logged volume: mL 225
